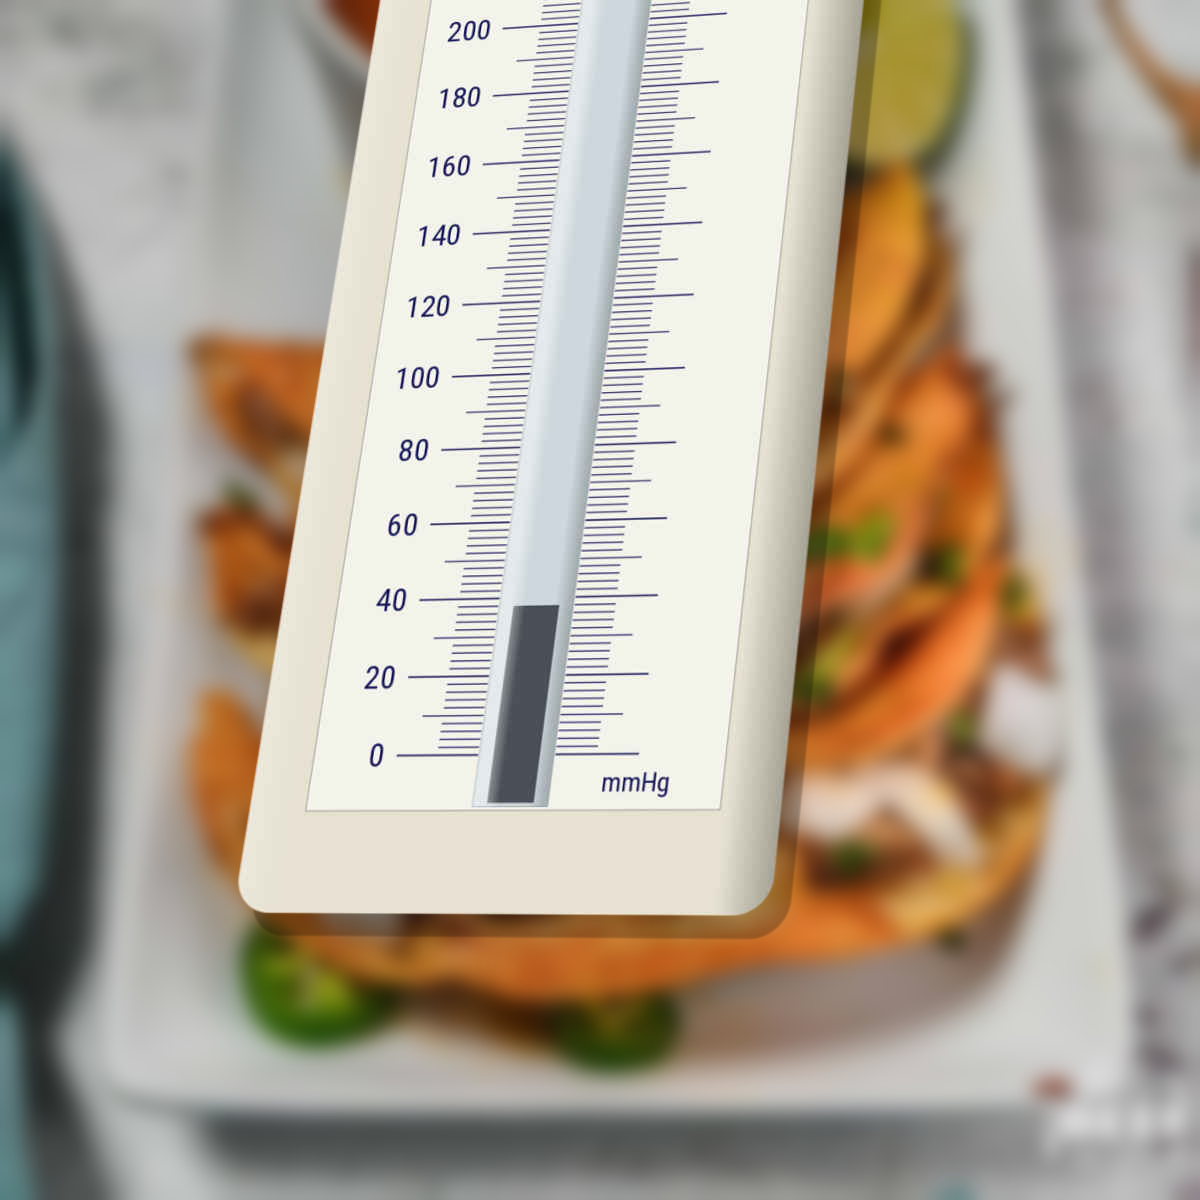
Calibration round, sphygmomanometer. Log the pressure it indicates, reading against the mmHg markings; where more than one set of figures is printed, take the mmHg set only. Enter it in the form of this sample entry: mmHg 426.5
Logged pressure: mmHg 38
